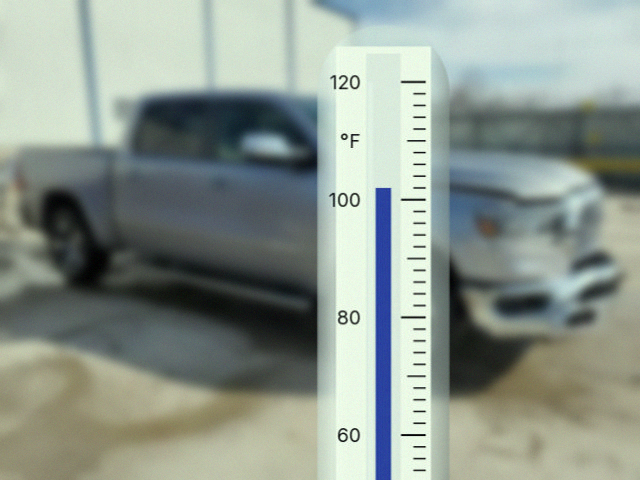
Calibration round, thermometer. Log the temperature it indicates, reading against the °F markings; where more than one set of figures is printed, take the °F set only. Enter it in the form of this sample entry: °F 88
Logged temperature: °F 102
